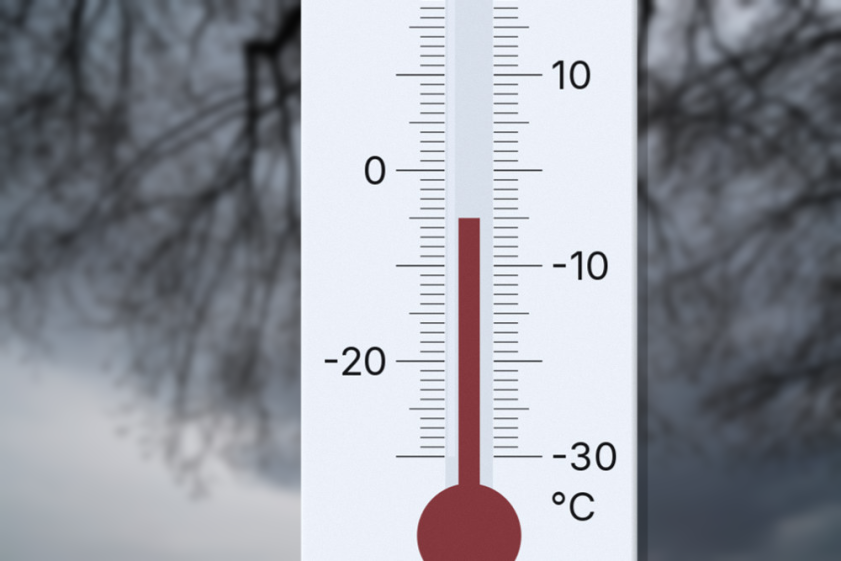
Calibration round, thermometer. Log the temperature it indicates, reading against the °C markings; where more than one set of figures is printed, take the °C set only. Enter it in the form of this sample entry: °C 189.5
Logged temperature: °C -5
